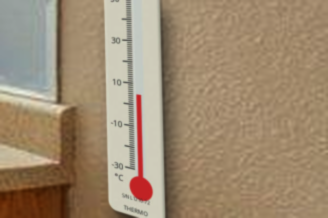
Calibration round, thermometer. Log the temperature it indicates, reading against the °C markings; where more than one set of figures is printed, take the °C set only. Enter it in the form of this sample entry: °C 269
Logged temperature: °C 5
